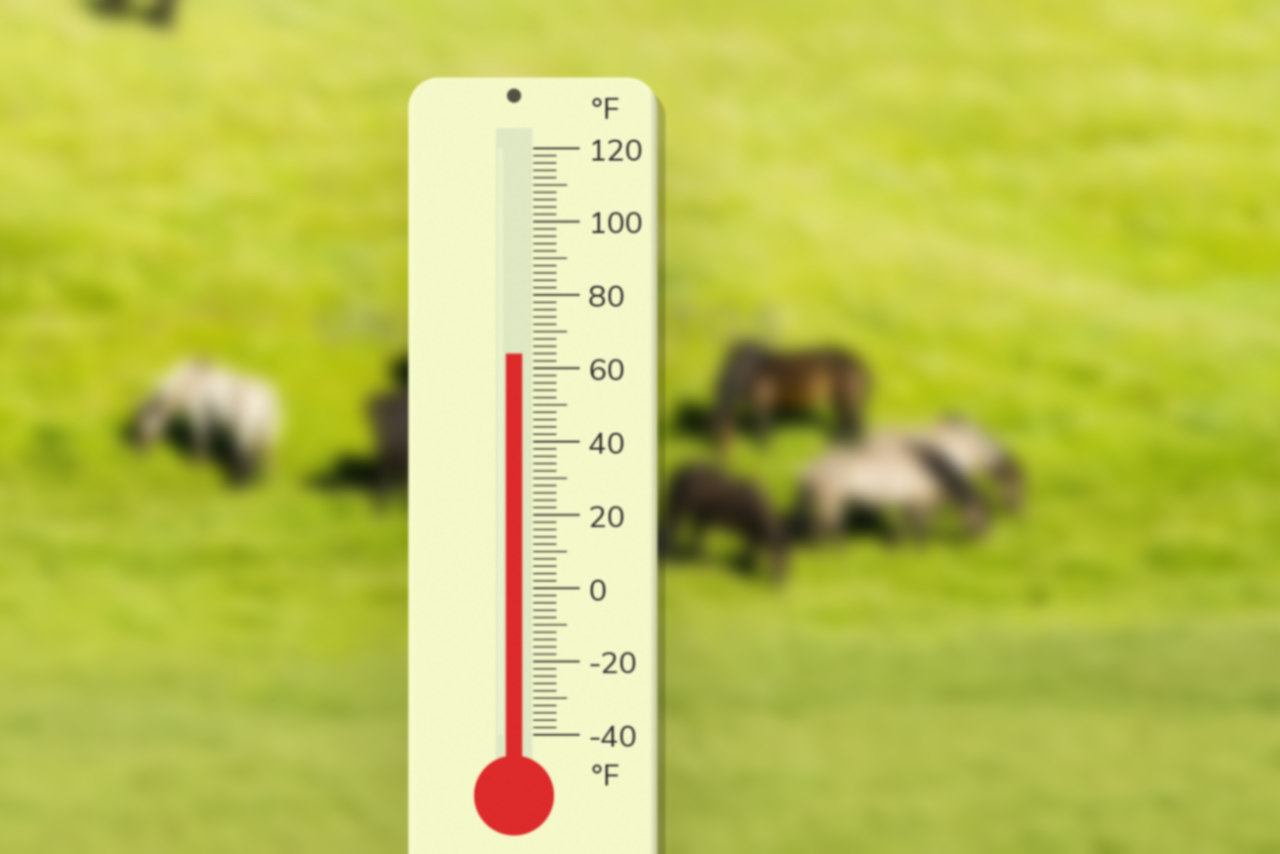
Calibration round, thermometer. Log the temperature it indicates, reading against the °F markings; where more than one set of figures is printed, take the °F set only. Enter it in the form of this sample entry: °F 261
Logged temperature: °F 64
